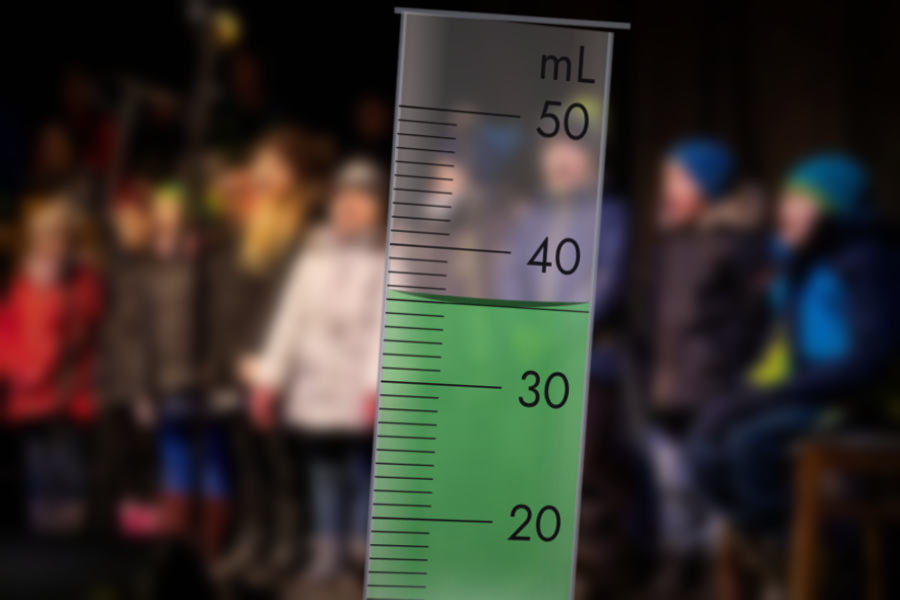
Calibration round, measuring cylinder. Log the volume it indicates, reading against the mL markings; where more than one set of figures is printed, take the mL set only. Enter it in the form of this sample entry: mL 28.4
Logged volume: mL 36
